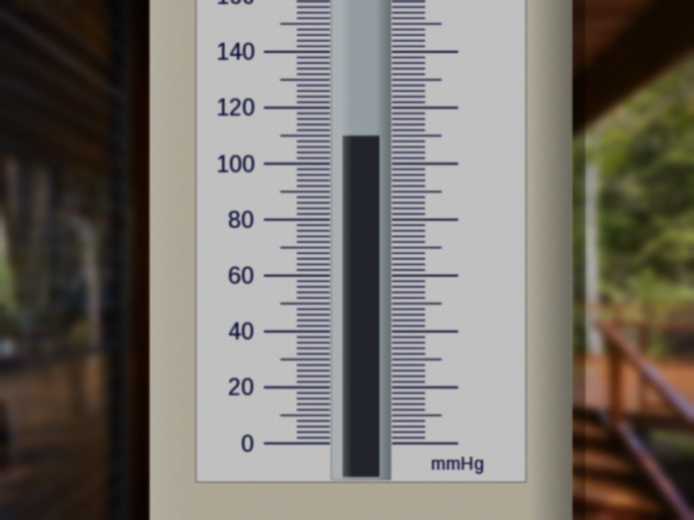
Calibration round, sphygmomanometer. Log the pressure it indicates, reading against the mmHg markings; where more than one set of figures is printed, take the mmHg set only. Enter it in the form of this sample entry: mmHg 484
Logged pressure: mmHg 110
